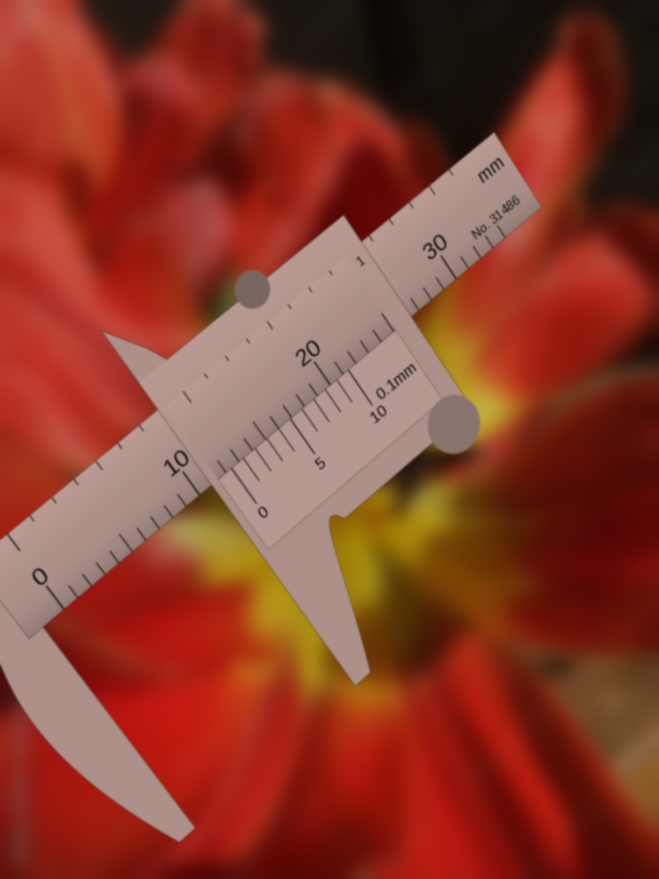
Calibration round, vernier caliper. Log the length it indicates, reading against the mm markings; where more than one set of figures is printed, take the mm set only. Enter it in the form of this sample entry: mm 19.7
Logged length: mm 12.4
